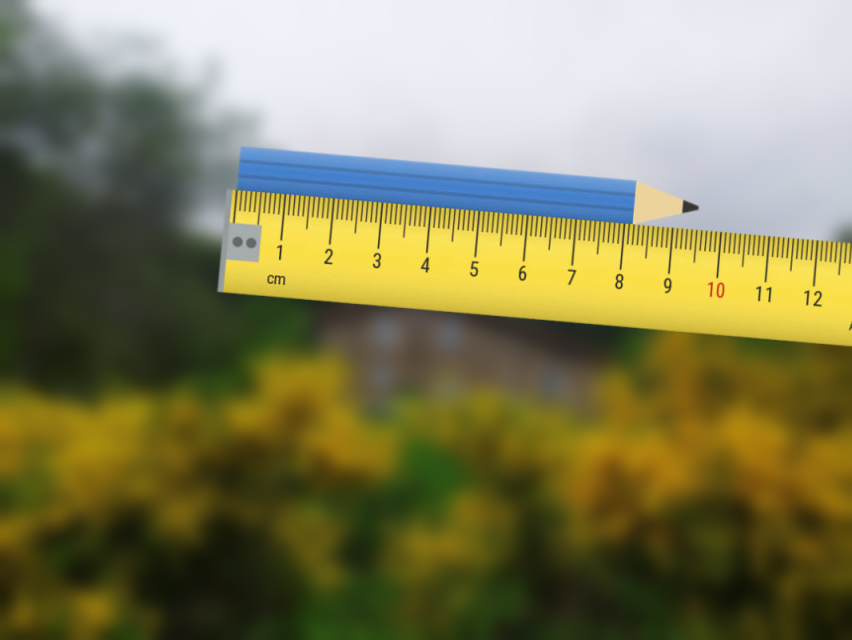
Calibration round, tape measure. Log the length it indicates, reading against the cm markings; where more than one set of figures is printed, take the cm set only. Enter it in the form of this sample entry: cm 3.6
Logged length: cm 9.5
